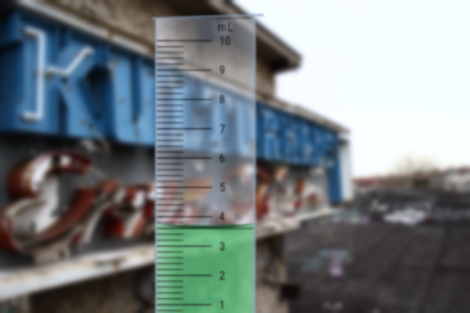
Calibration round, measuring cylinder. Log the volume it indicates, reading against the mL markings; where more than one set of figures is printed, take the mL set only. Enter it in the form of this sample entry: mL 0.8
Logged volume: mL 3.6
